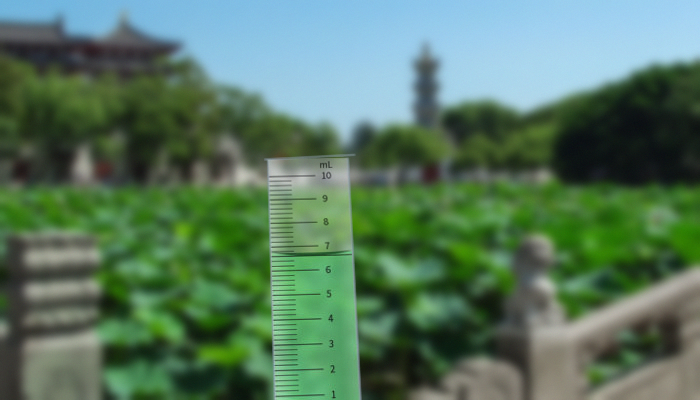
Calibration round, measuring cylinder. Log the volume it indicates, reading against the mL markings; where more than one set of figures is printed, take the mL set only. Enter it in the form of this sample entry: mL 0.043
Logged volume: mL 6.6
